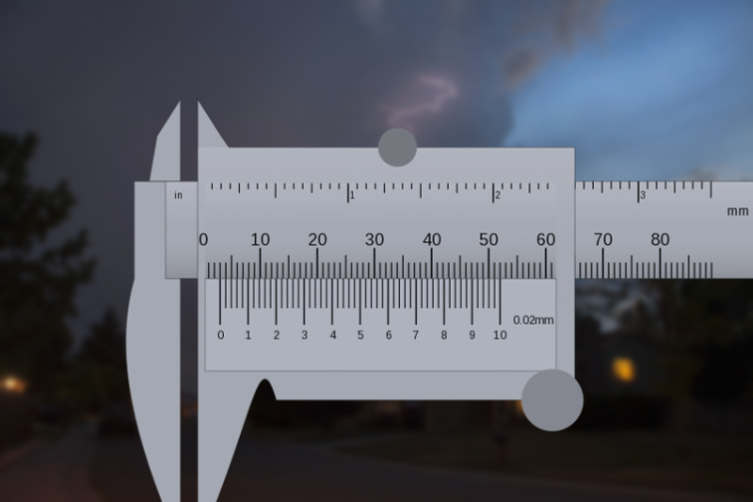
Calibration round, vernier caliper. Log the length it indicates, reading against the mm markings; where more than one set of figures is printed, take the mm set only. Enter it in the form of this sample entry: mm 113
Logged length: mm 3.0
